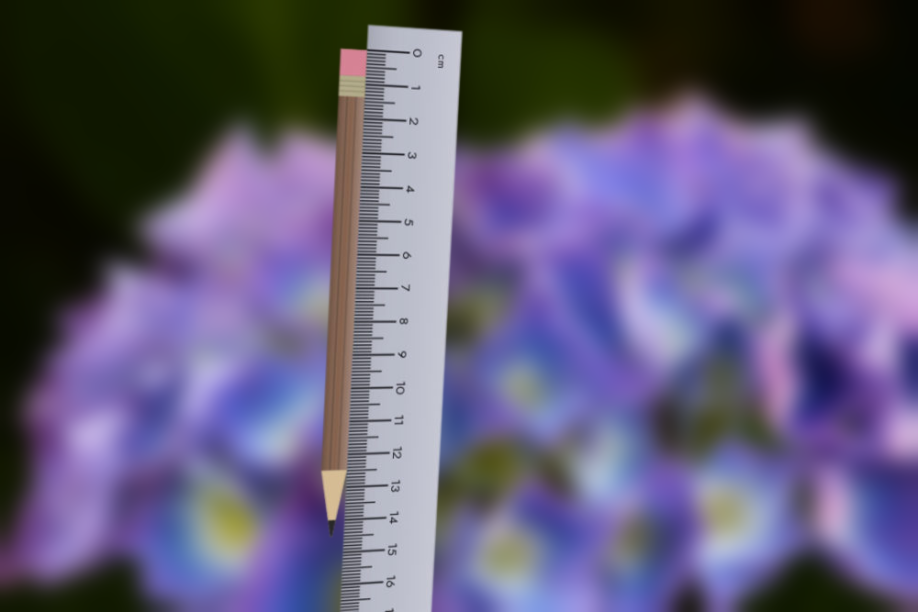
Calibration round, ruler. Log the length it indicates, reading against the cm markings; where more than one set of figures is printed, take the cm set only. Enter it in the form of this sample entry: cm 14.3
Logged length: cm 14.5
